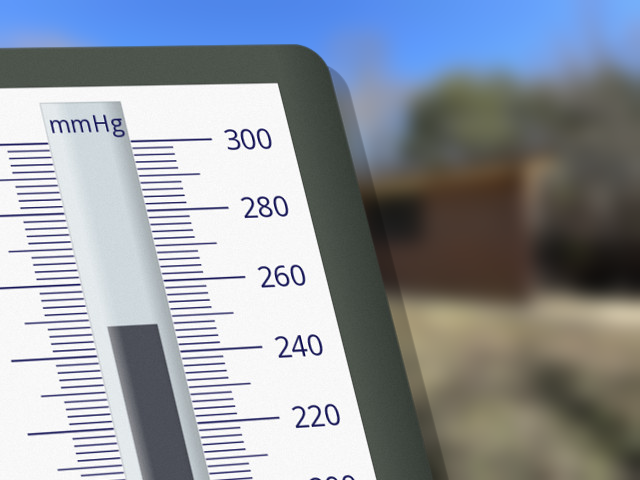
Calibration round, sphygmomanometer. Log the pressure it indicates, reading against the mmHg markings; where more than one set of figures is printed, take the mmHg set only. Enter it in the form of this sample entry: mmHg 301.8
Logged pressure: mmHg 248
